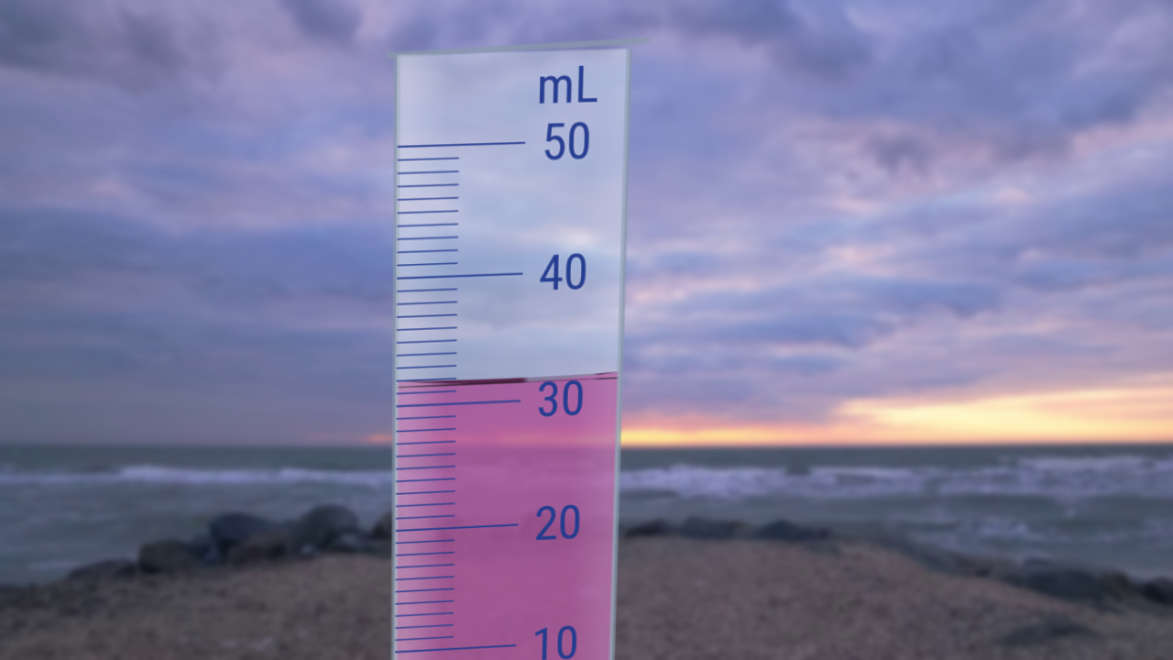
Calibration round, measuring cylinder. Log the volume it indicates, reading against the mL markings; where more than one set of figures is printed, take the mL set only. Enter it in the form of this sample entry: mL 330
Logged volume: mL 31.5
